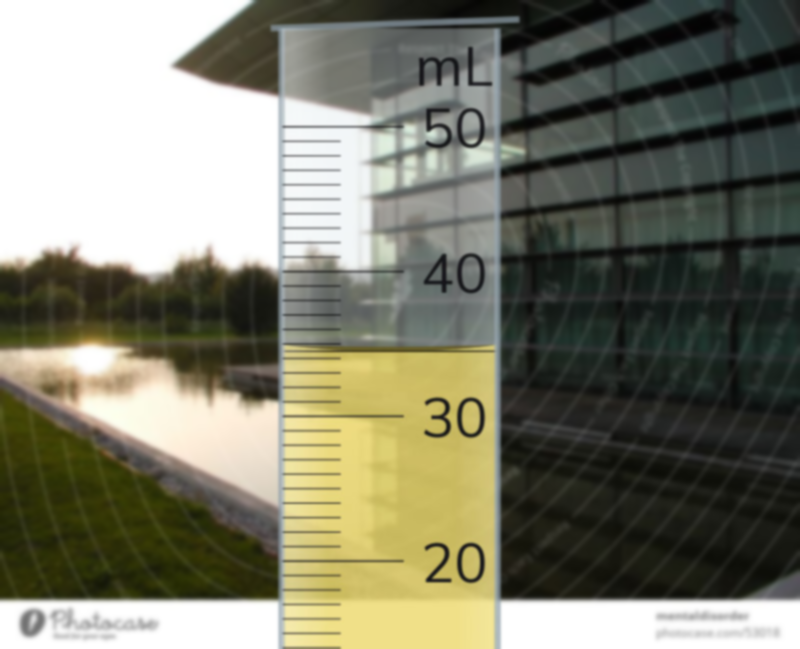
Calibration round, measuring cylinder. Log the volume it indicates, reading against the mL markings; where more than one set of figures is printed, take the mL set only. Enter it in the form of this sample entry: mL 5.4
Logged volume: mL 34.5
